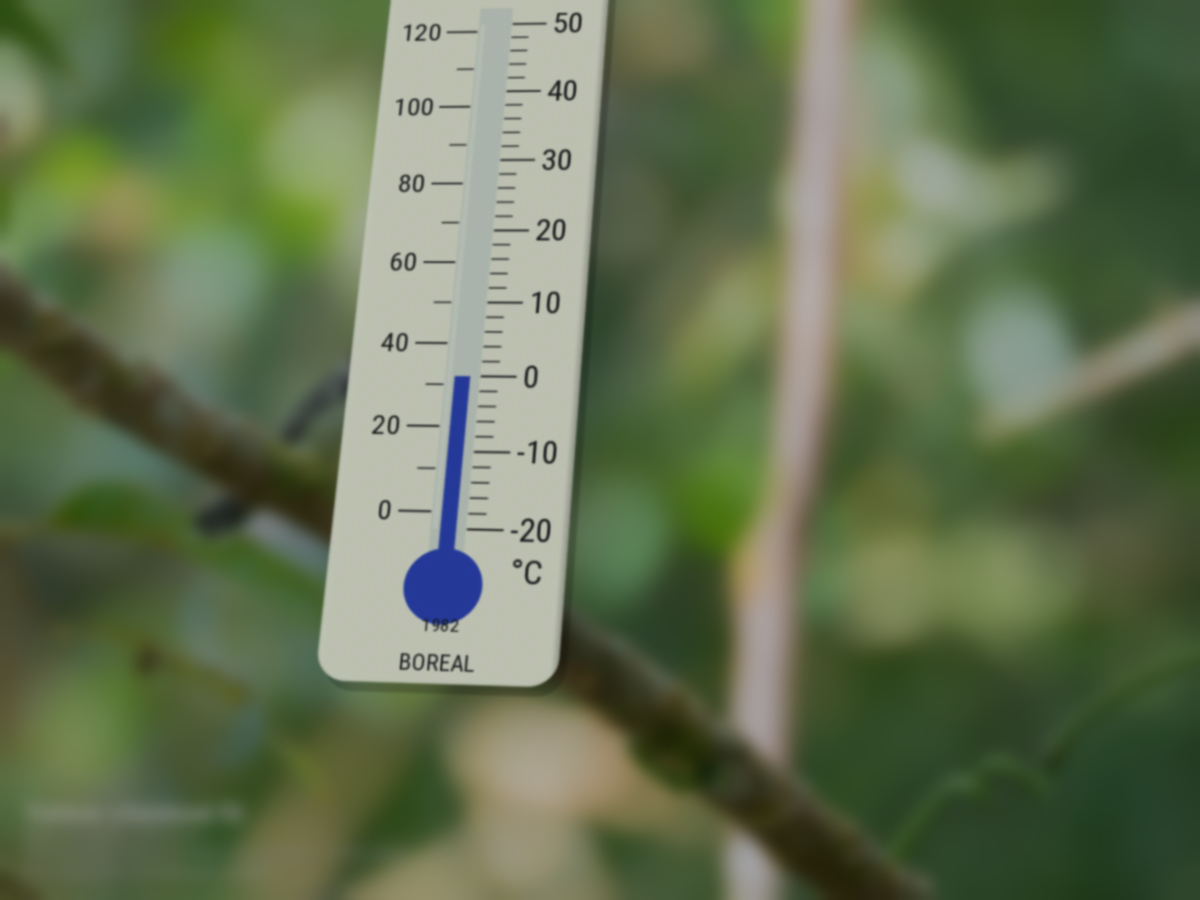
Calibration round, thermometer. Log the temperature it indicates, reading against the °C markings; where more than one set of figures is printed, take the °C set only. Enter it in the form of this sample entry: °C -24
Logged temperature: °C 0
